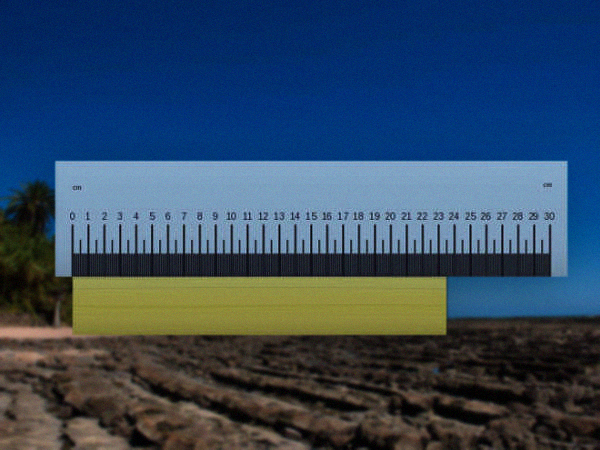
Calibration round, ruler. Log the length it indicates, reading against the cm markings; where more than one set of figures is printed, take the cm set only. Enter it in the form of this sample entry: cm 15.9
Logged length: cm 23.5
